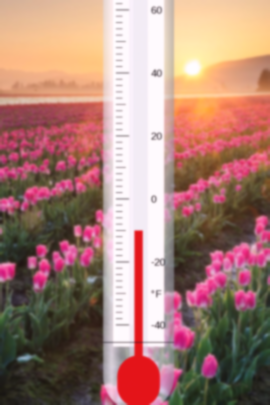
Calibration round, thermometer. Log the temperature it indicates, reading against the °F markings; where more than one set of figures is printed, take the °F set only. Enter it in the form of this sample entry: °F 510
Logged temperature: °F -10
